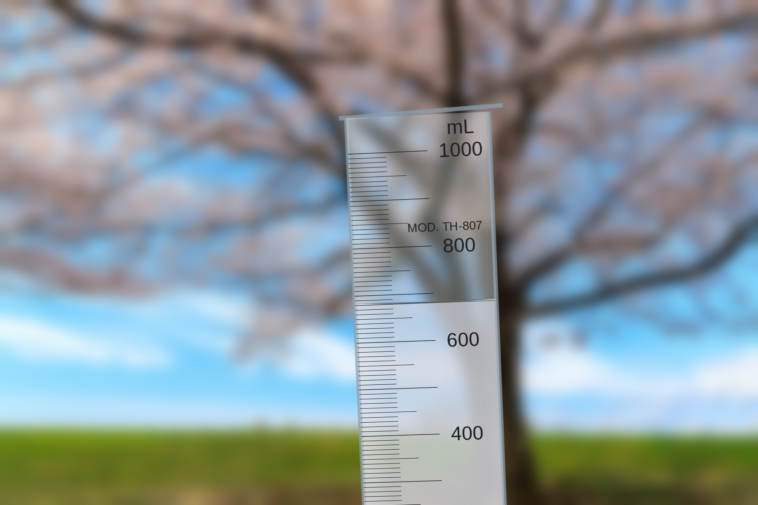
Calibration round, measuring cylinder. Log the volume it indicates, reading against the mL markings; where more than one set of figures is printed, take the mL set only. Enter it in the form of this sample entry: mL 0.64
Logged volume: mL 680
